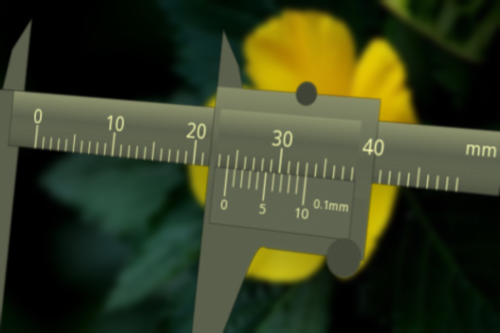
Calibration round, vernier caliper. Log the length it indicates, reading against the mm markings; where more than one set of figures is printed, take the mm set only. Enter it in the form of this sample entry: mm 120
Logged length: mm 24.0
